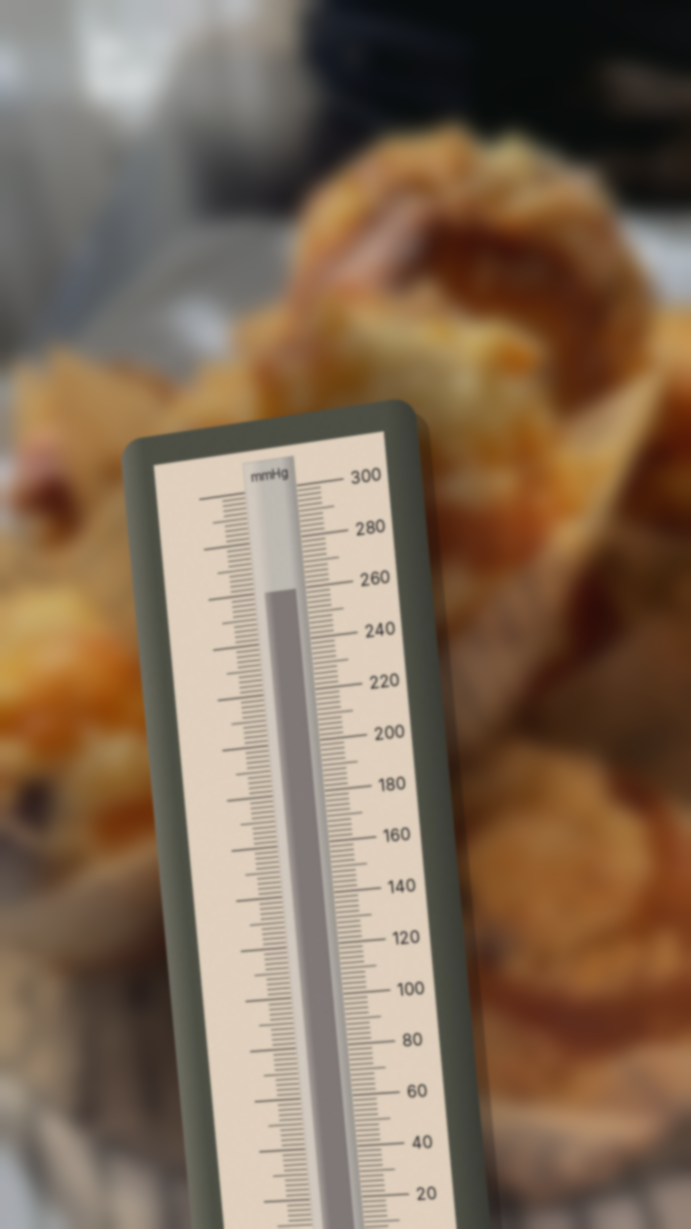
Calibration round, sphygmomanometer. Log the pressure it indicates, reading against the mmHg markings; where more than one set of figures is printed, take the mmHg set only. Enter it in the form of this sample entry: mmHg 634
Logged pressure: mmHg 260
